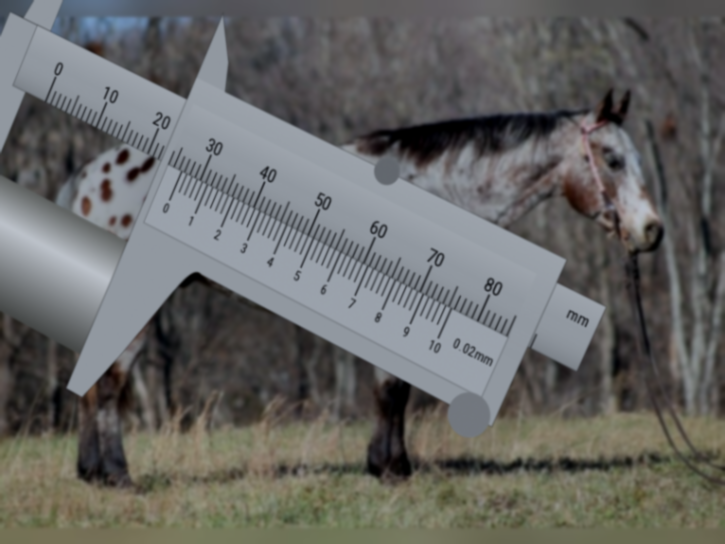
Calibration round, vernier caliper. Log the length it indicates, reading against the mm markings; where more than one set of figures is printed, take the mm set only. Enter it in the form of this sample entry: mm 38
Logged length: mm 26.5
